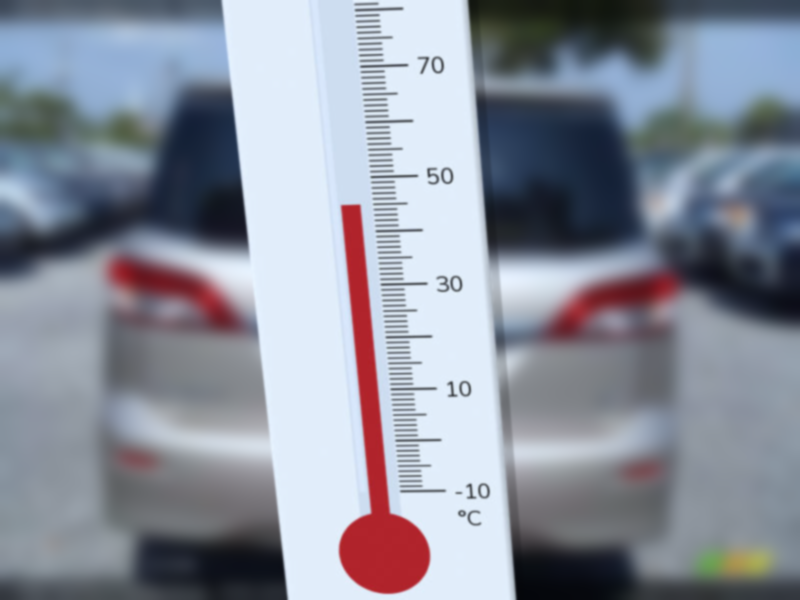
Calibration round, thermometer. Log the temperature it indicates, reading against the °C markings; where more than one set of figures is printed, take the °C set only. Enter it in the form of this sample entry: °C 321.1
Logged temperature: °C 45
